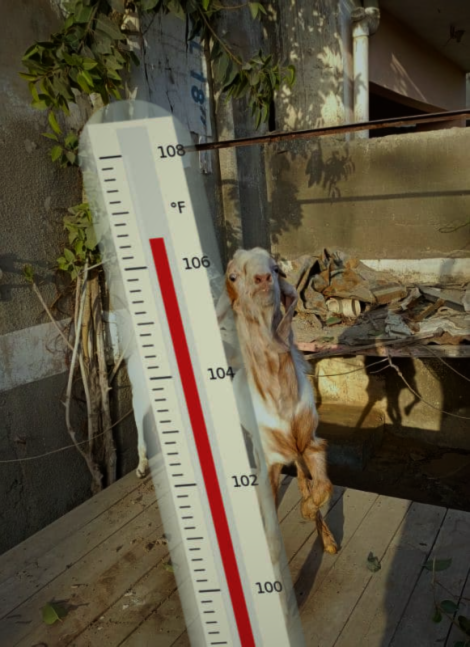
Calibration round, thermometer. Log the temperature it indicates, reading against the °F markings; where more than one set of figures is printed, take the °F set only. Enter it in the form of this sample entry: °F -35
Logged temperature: °F 106.5
